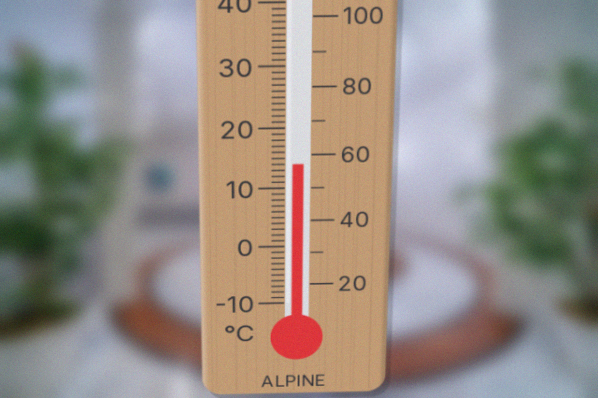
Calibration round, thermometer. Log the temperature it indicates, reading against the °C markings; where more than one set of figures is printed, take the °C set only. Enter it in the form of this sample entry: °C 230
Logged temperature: °C 14
